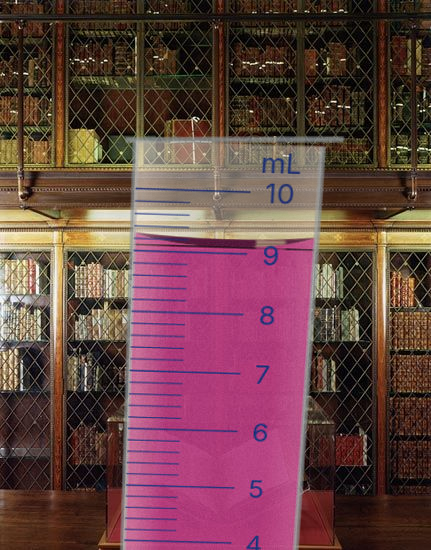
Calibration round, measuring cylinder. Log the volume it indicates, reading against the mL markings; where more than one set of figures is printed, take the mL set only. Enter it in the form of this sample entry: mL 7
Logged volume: mL 9.1
